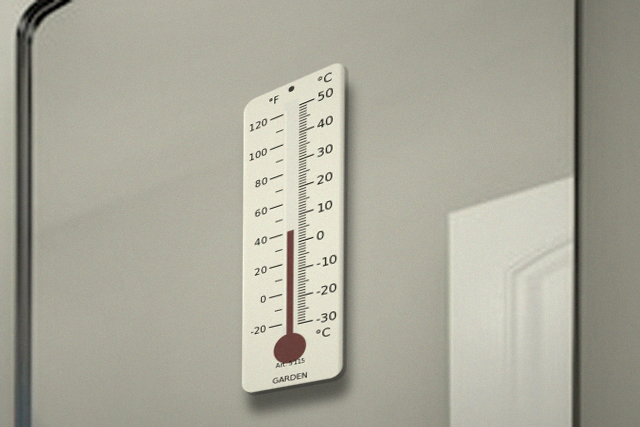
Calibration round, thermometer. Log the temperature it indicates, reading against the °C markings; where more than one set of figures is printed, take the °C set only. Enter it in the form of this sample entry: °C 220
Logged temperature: °C 5
